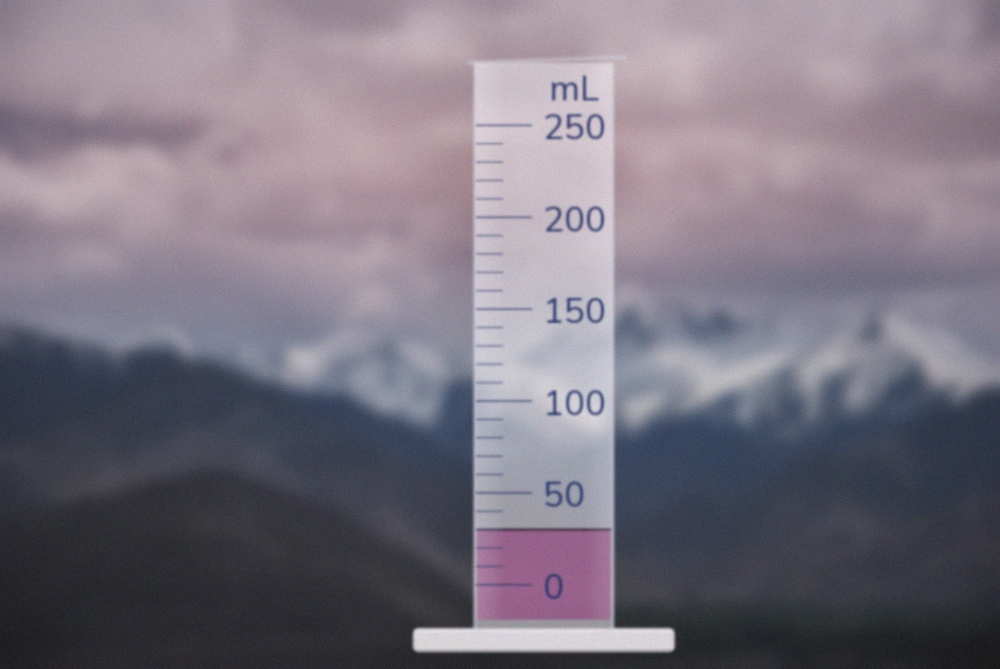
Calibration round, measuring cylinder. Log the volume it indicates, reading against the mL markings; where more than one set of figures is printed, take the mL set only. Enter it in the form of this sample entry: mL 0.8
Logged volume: mL 30
